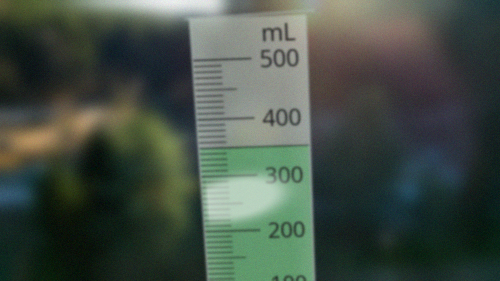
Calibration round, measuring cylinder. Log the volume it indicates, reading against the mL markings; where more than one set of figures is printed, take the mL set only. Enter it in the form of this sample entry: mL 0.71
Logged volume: mL 350
